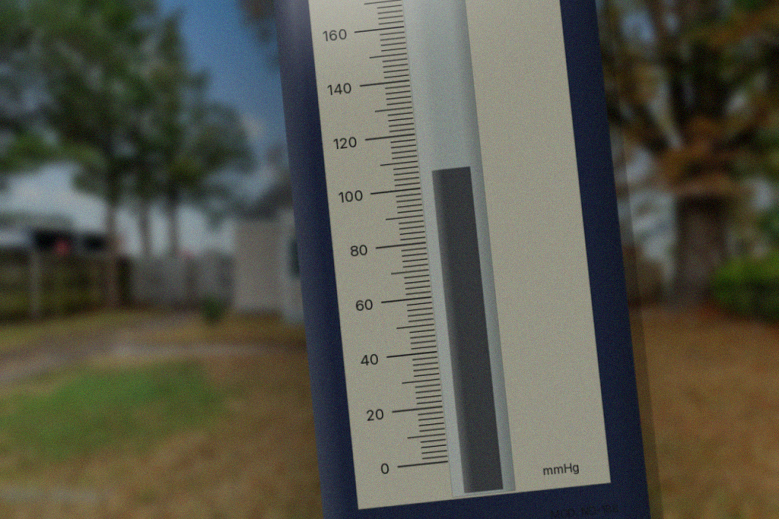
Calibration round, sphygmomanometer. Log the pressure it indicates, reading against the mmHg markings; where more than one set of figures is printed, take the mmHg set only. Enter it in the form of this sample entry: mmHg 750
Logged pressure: mmHg 106
